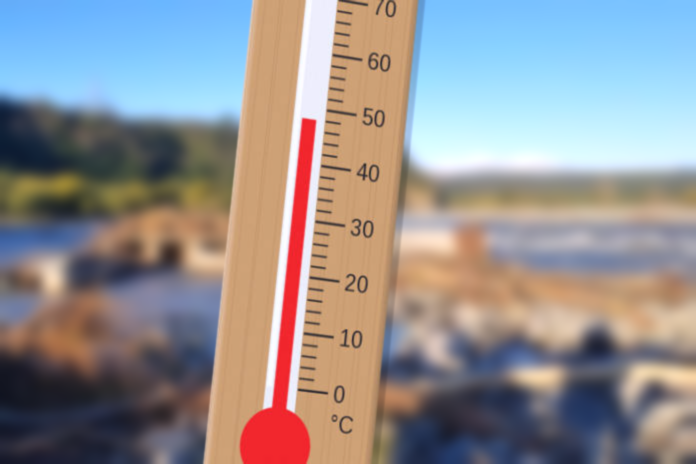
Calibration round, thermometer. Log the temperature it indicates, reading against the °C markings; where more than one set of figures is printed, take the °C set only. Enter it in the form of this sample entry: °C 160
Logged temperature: °C 48
